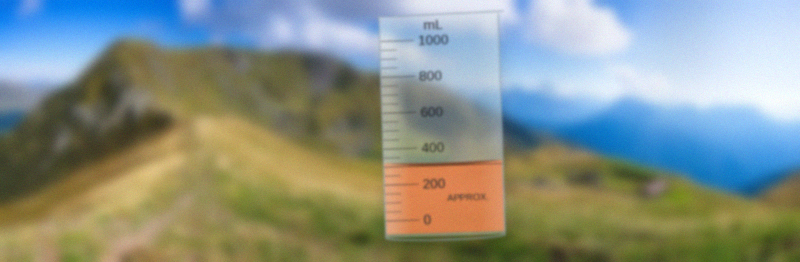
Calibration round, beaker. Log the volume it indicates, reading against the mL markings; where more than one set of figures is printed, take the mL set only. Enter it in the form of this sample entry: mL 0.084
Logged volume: mL 300
